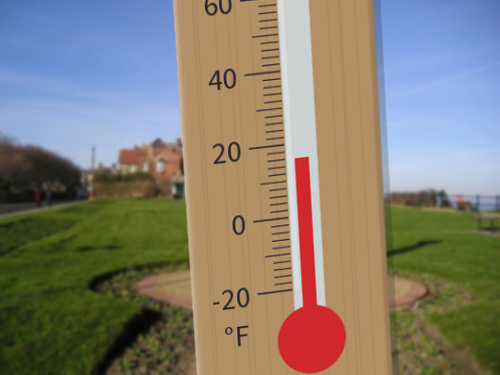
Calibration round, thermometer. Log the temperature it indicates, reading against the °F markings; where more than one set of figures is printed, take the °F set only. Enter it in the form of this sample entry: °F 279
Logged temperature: °F 16
